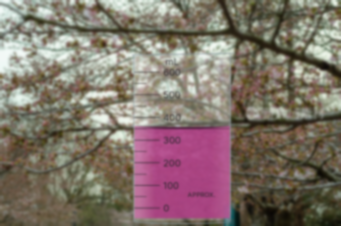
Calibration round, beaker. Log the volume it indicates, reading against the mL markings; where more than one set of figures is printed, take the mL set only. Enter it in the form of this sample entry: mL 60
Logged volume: mL 350
